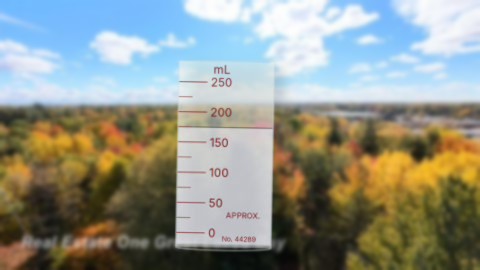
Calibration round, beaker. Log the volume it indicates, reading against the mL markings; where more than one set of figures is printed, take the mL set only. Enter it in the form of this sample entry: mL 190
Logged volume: mL 175
